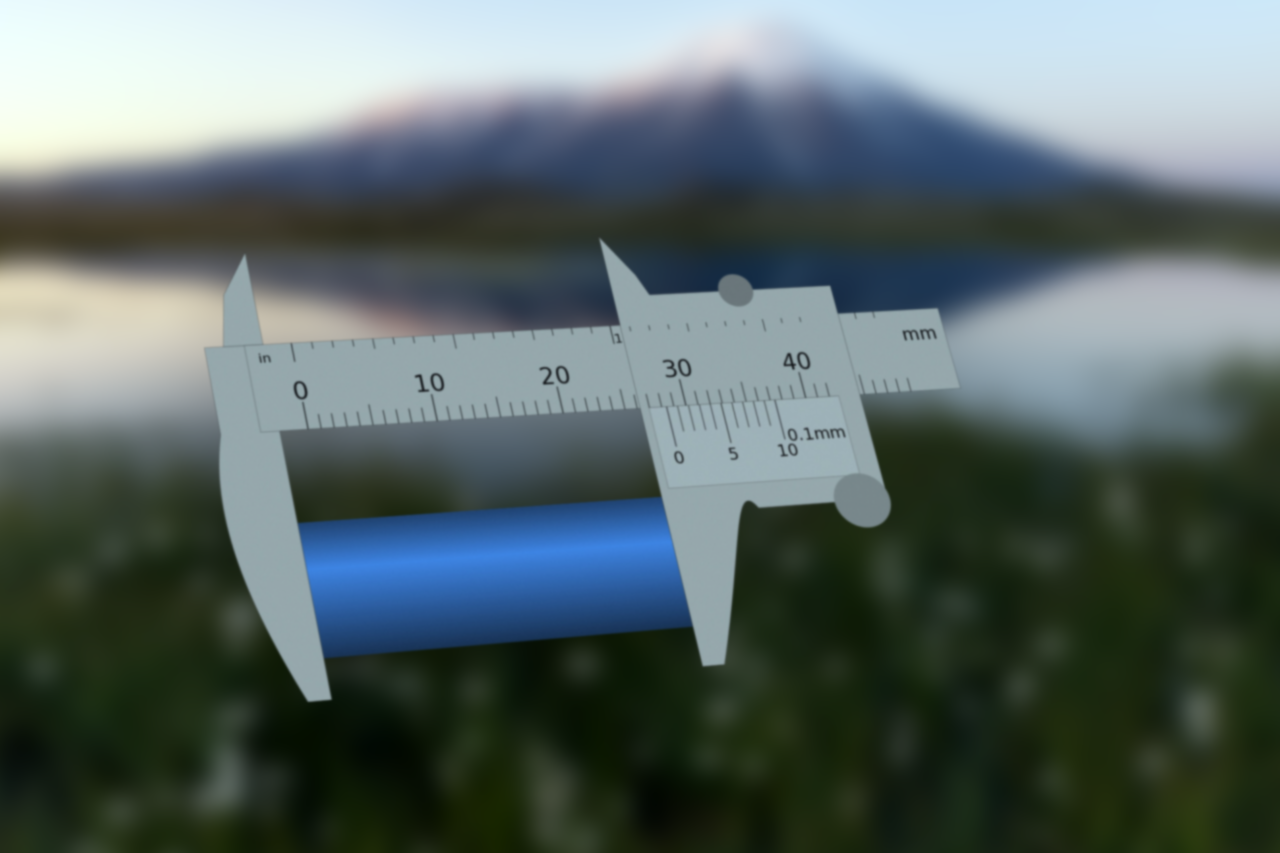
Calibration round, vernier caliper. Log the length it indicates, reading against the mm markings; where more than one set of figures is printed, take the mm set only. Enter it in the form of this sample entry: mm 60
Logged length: mm 28.4
